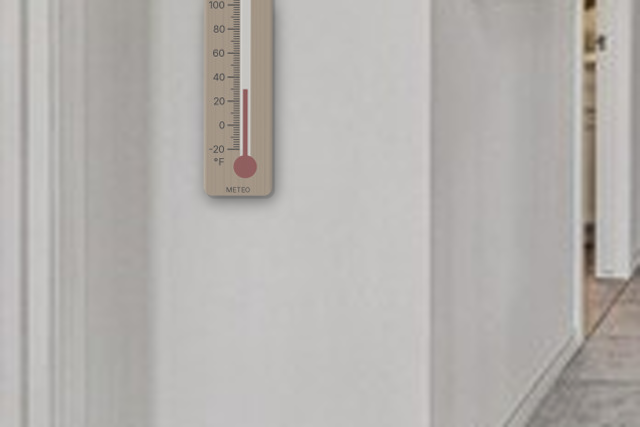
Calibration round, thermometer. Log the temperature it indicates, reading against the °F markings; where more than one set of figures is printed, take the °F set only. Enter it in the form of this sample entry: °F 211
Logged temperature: °F 30
